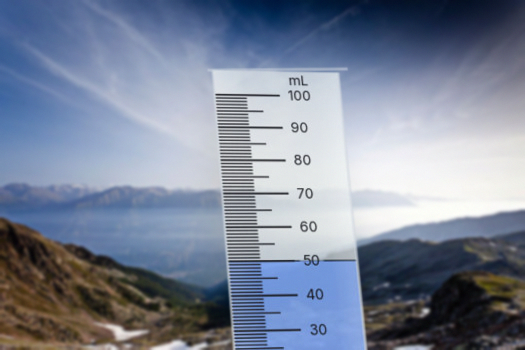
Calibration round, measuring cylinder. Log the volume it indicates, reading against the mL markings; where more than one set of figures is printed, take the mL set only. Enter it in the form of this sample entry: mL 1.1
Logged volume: mL 50
